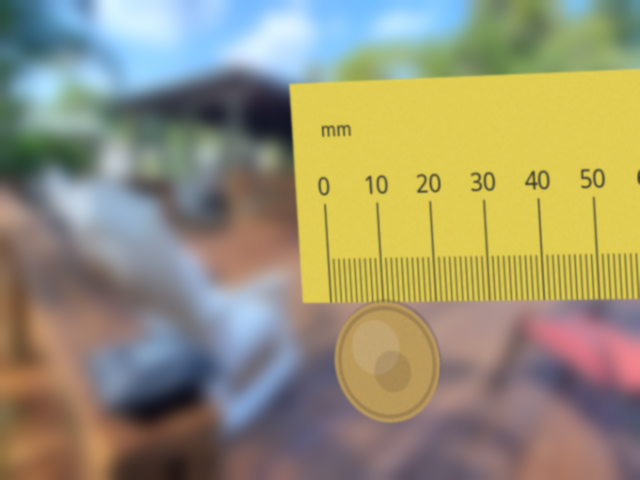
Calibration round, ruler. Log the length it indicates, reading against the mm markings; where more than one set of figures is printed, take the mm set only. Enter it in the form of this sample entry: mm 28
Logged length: mm 20
